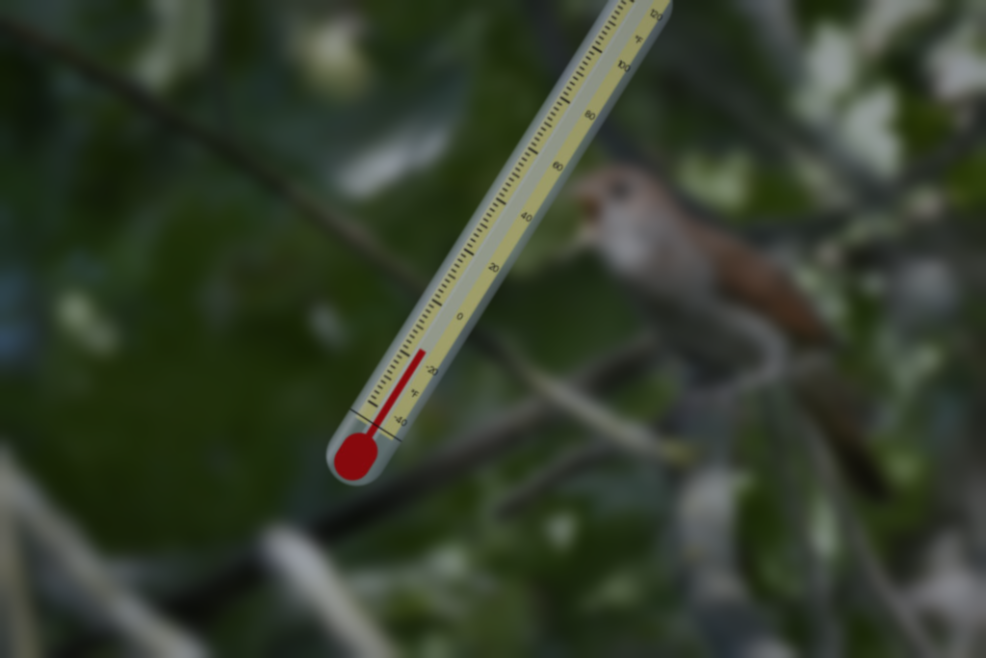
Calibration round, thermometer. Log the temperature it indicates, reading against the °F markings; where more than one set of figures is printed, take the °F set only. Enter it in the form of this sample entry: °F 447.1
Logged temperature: °F -16
